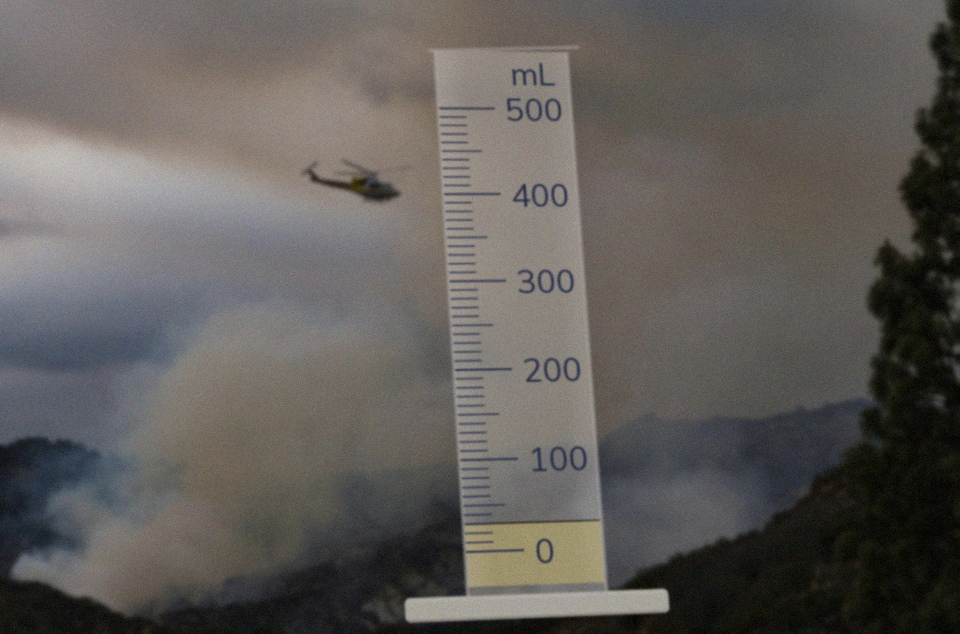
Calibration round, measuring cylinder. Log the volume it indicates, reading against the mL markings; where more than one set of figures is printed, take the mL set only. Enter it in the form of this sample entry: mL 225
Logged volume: mL 30
